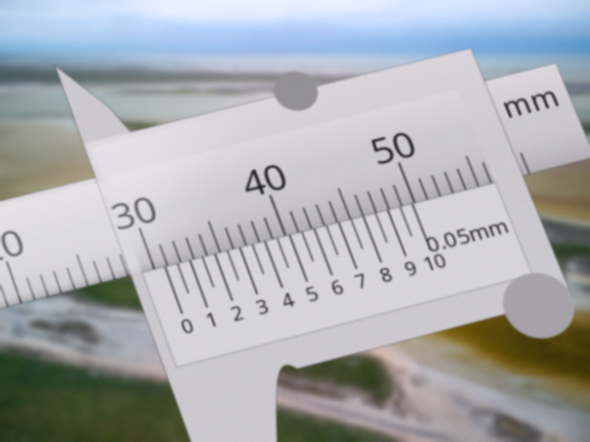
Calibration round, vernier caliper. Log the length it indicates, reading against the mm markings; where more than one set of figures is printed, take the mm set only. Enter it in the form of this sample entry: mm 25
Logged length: mm 30.8
